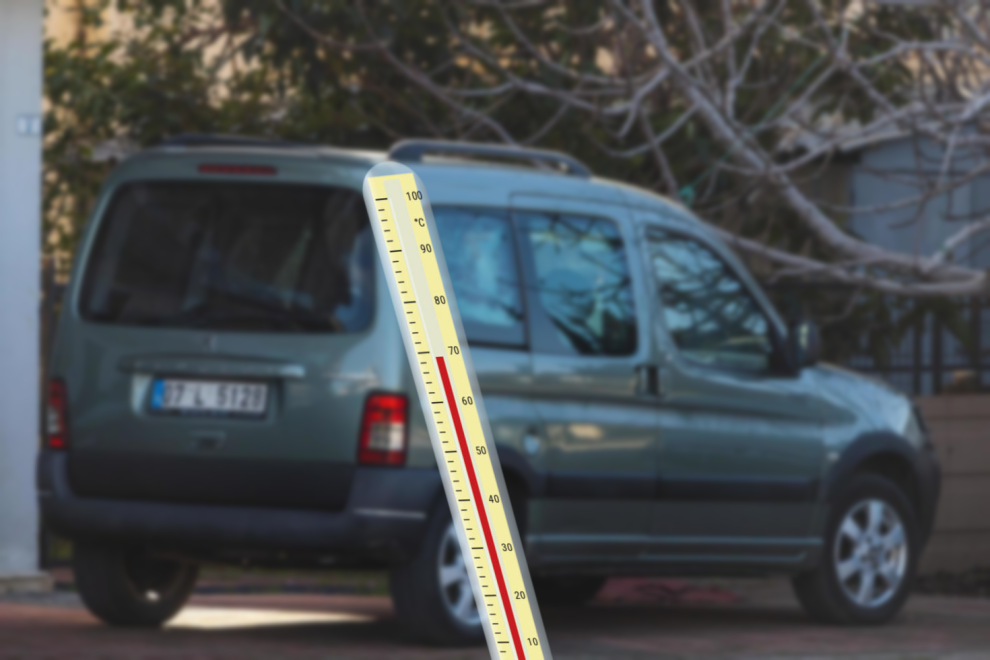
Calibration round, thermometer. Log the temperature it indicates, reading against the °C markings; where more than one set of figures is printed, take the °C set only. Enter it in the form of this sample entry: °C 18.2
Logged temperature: °C 69
